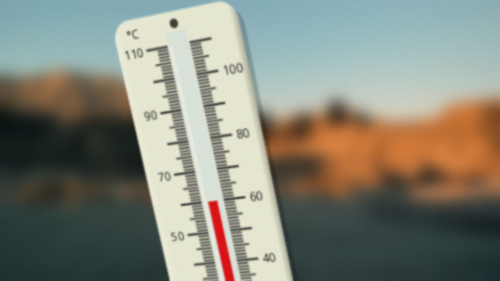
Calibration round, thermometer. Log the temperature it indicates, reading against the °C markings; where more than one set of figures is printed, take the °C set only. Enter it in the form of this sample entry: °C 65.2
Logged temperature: °C 60
